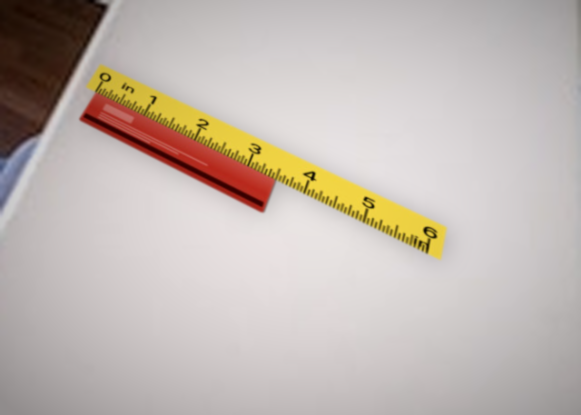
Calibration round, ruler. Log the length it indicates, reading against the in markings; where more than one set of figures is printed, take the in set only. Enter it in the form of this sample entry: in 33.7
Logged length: in 3.5
